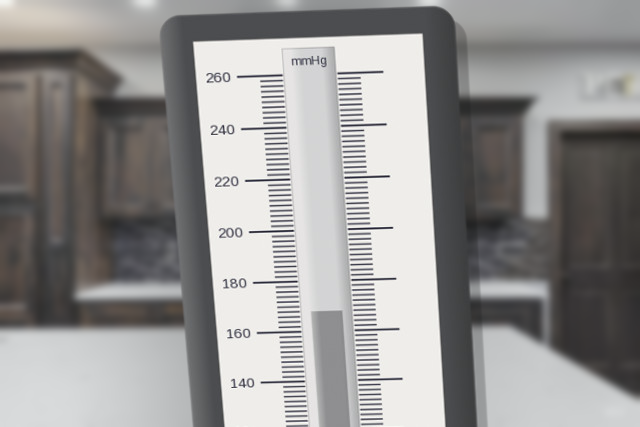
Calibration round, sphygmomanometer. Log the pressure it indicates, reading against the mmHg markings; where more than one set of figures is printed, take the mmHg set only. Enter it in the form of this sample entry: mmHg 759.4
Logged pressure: mmHg 168
